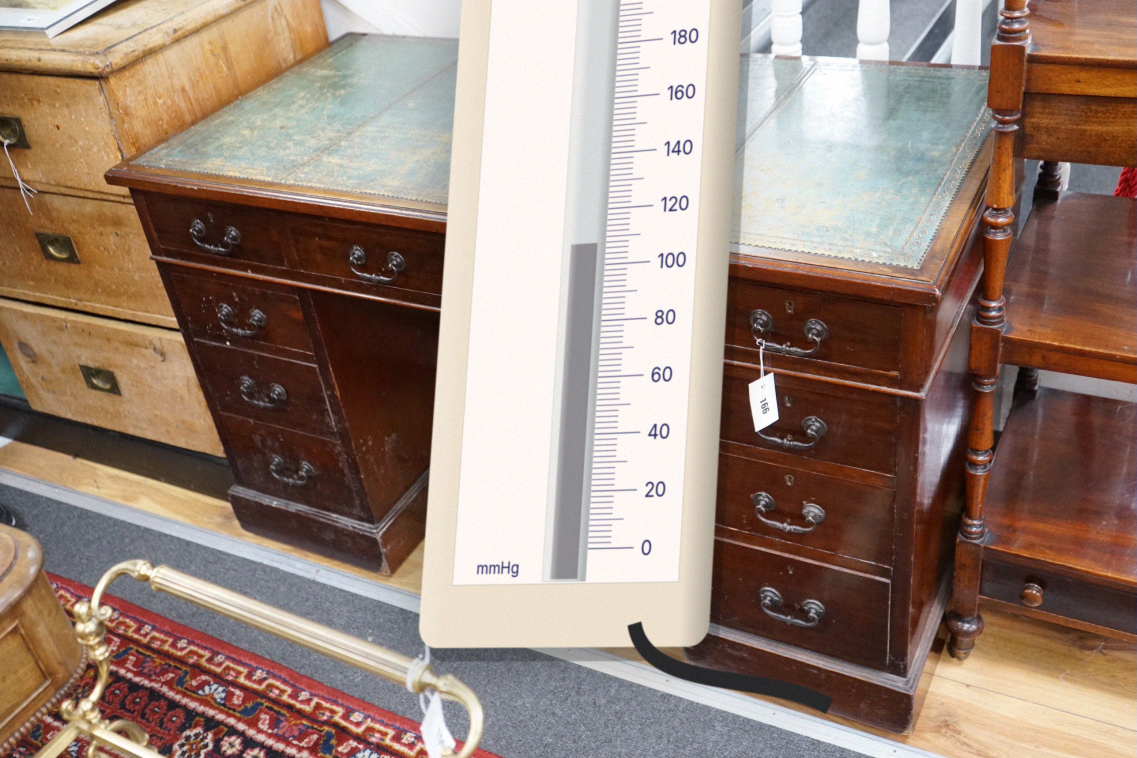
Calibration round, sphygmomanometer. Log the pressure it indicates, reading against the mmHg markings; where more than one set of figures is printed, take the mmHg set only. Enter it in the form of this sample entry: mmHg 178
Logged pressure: mmHg 108
